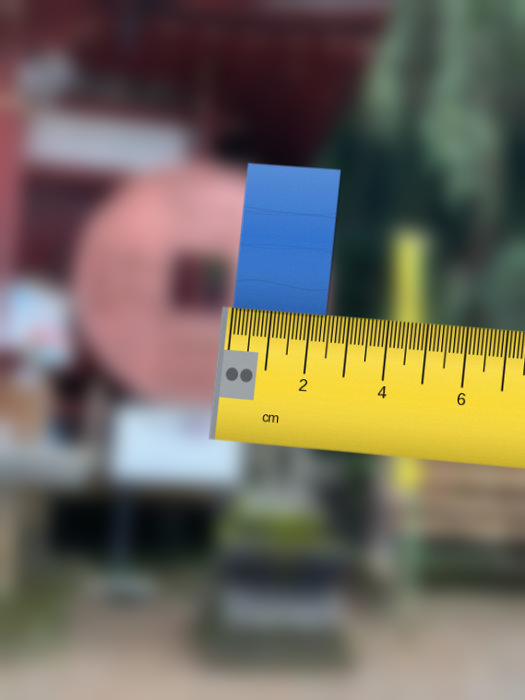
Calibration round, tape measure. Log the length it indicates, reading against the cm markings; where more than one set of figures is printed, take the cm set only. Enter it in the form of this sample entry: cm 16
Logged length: cm 2.4
